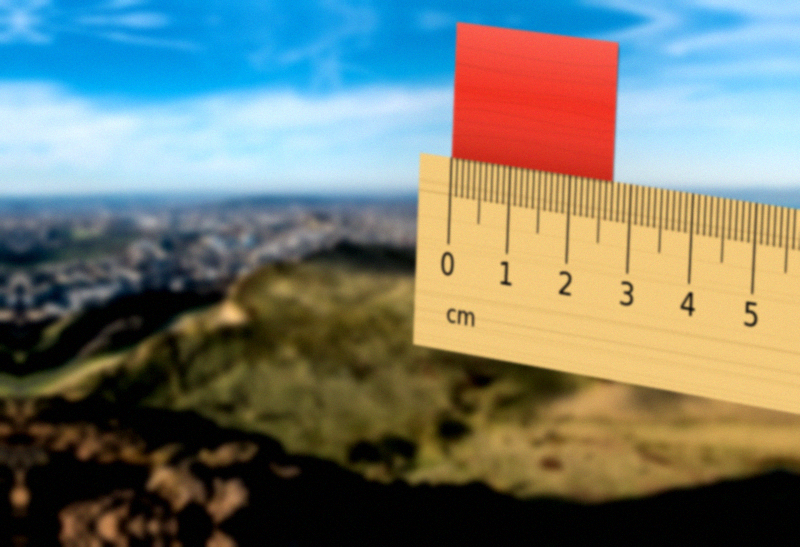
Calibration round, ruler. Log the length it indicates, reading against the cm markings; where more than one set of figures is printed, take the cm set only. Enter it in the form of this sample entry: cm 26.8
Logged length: cm 2.7
